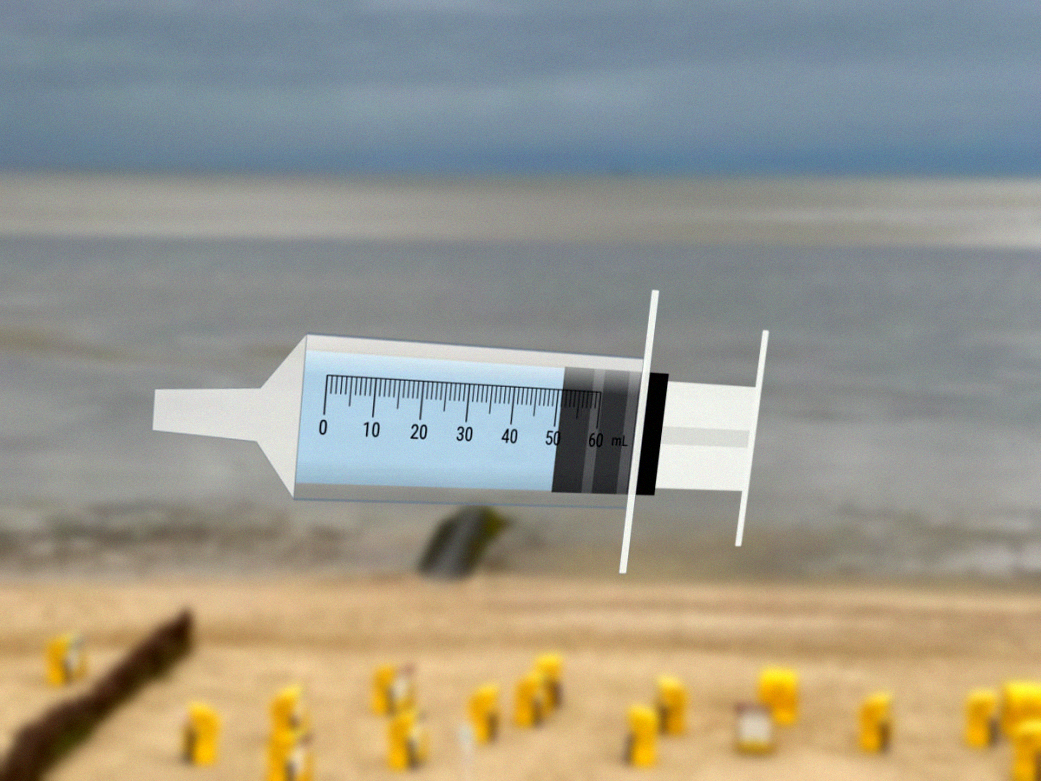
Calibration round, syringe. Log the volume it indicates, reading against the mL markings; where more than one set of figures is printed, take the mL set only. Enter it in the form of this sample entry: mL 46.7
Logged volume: mL 51
